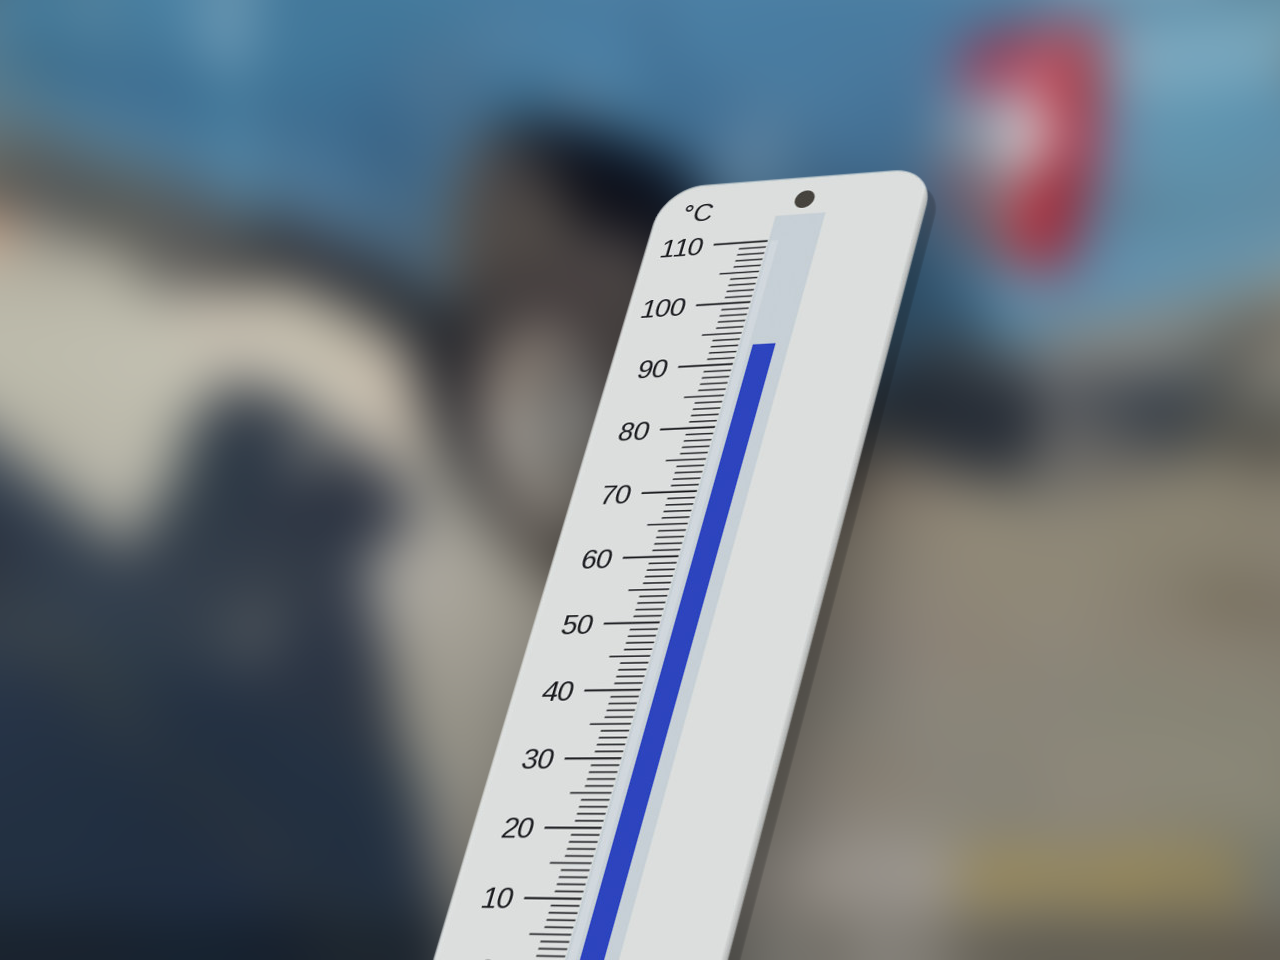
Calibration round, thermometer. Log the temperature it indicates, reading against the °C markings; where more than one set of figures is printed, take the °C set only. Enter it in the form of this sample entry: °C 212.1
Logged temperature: °C 93
